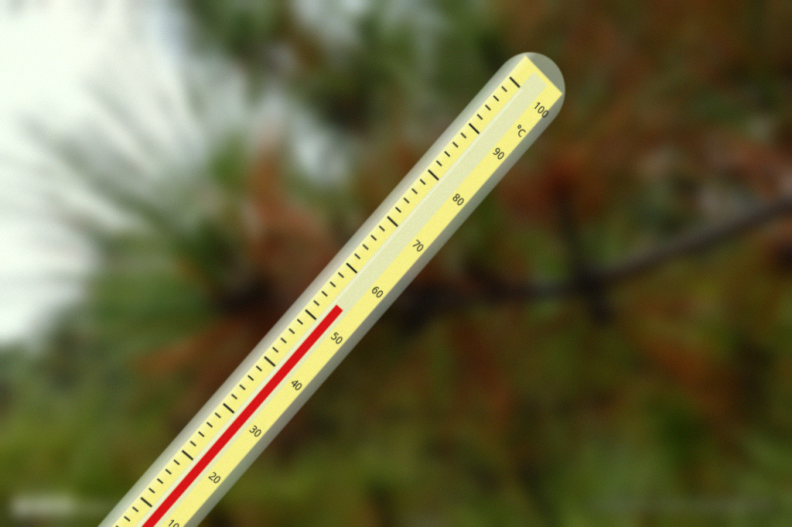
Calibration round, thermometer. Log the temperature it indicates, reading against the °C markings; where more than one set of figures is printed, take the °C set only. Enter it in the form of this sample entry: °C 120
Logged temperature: °C 54
